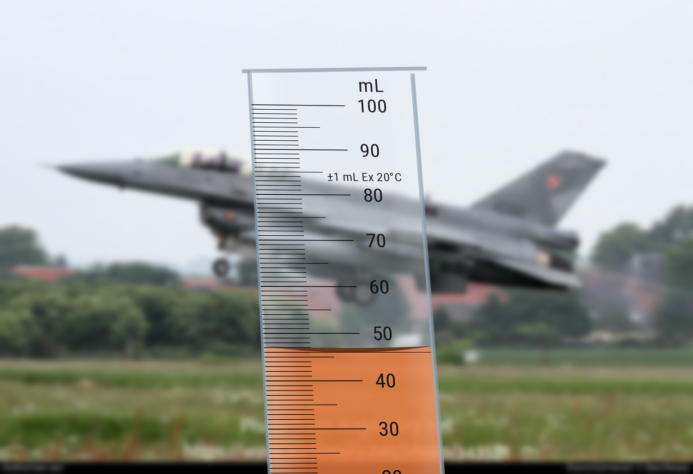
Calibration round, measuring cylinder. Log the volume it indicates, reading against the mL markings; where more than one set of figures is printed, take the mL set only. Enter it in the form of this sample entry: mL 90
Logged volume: mL 46
